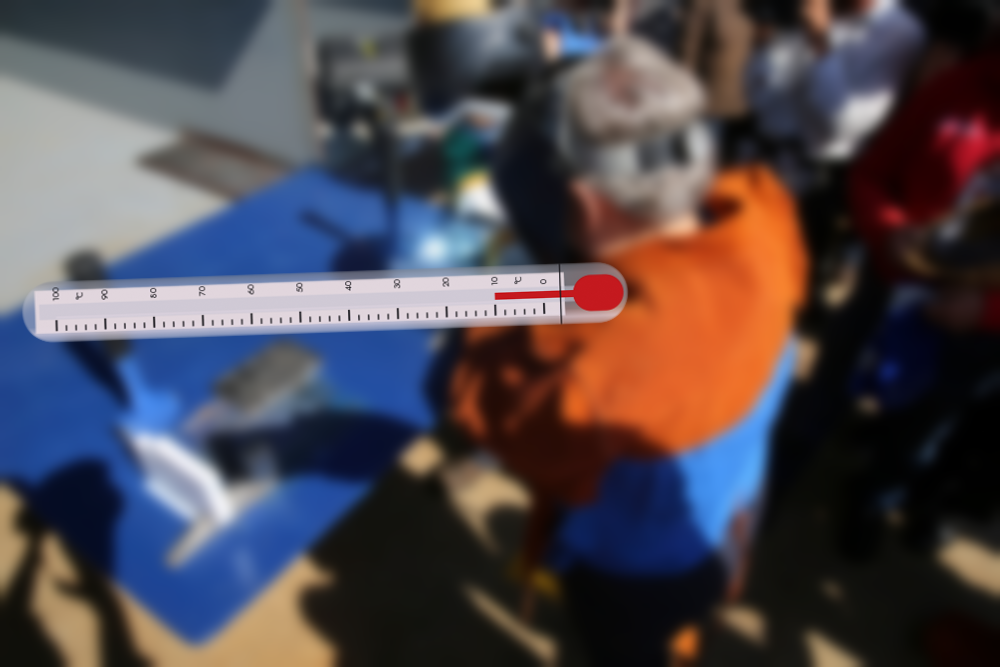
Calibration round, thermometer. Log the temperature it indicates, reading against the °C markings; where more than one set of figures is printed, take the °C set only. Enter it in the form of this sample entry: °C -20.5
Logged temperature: °C 10
